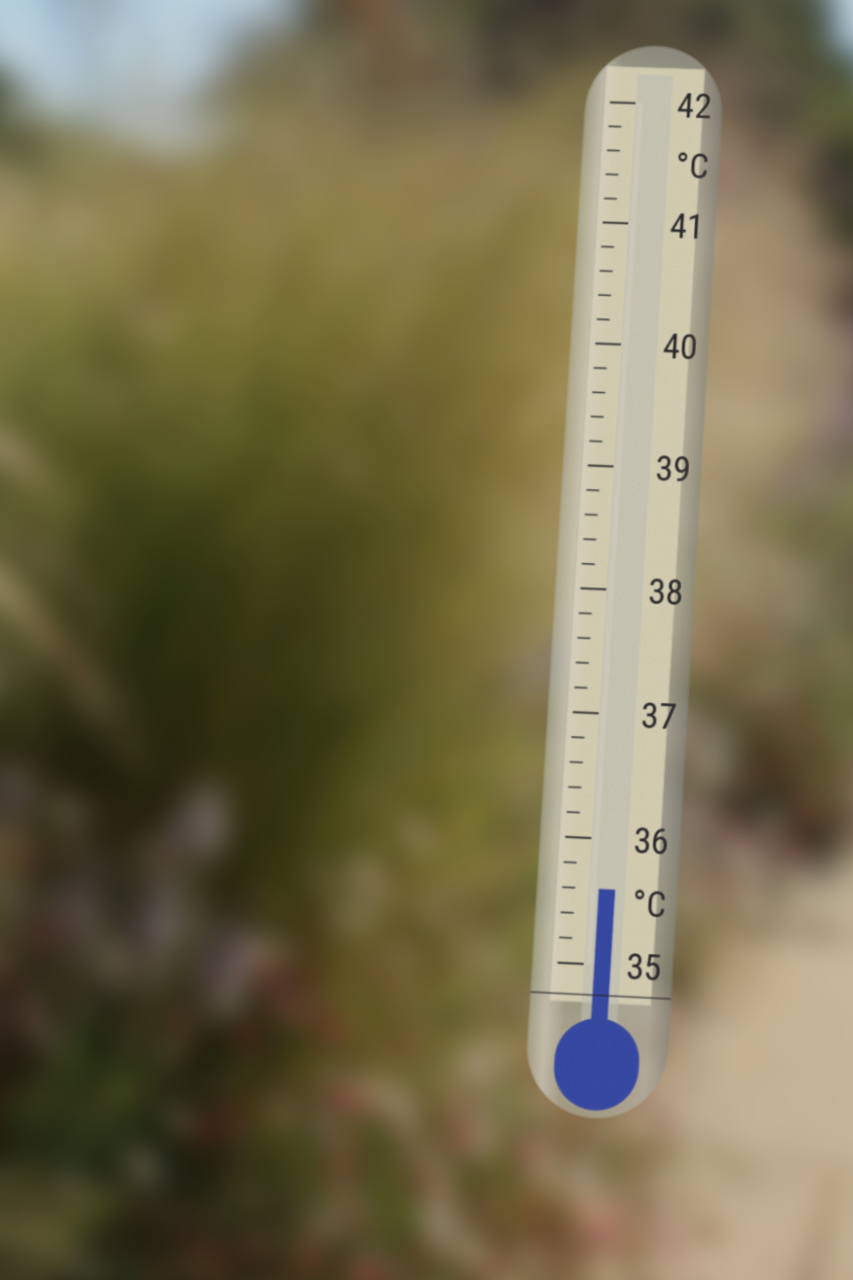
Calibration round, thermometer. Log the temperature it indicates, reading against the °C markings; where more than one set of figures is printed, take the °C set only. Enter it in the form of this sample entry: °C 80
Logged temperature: °C 35.6
